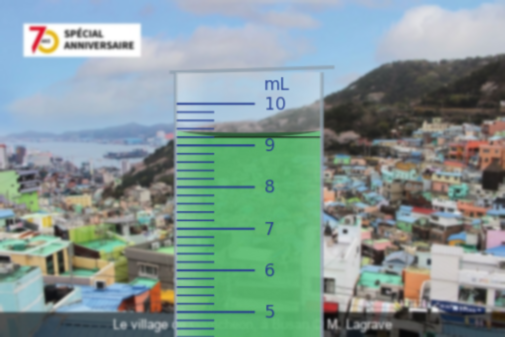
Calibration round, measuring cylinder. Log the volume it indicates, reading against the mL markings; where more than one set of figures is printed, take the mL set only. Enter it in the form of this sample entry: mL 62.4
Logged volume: mL 9.2
